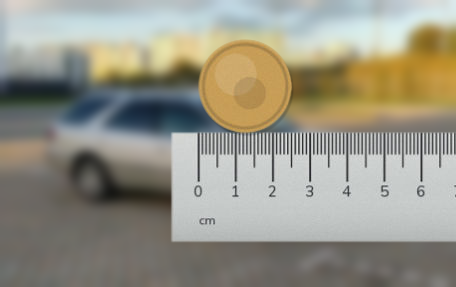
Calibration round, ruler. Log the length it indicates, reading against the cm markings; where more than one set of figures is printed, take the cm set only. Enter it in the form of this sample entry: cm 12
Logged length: cm 2.5
